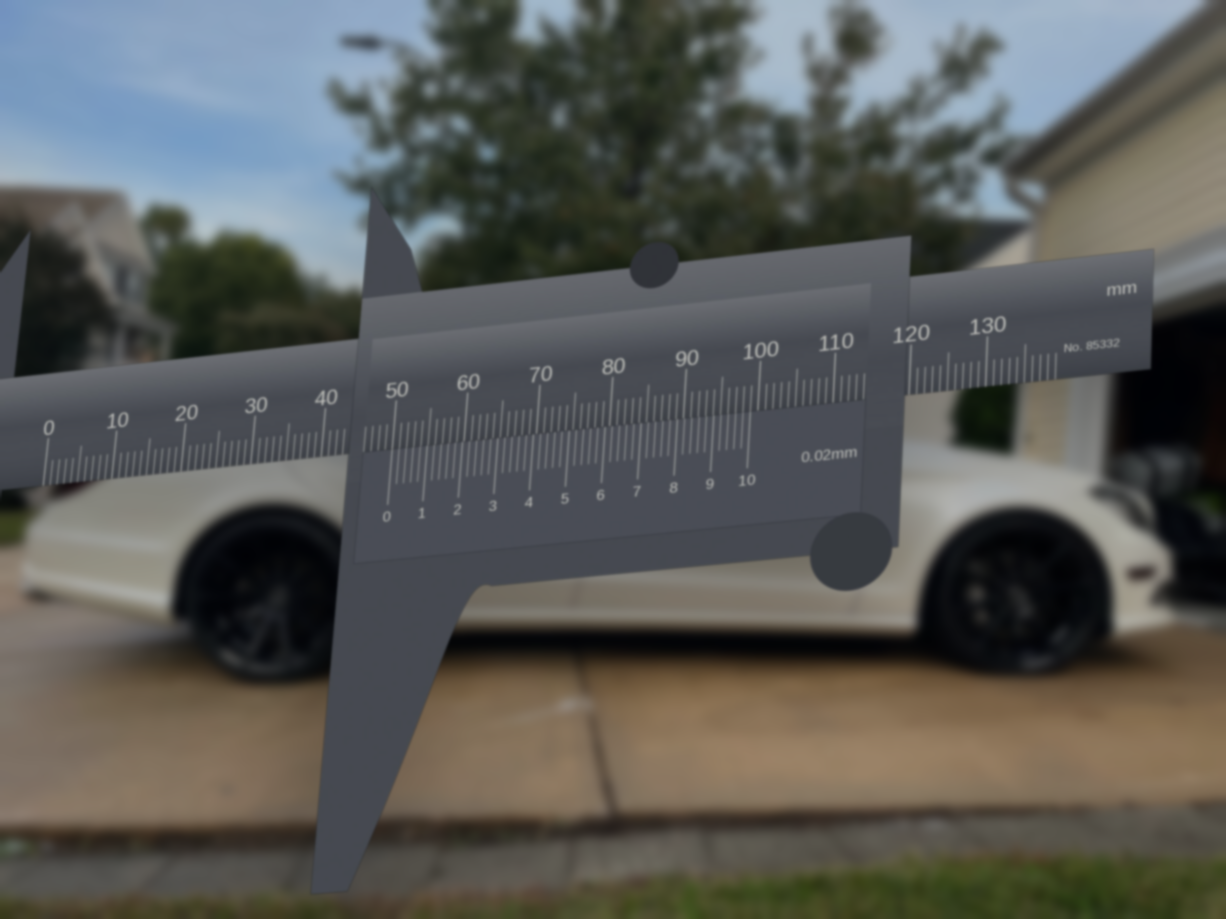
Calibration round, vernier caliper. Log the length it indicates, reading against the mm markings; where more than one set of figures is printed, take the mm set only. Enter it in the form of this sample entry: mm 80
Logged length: mm 50.0
